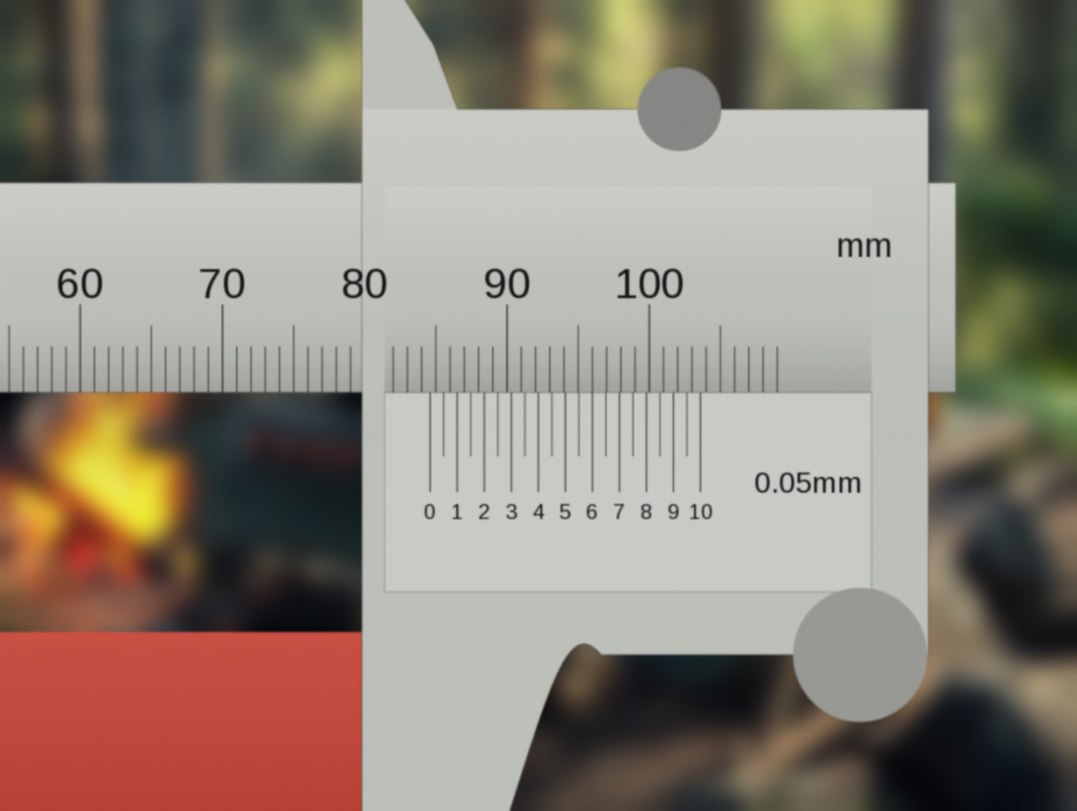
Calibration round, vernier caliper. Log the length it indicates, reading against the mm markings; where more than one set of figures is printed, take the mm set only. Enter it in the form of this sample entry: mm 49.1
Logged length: mm 84.6
